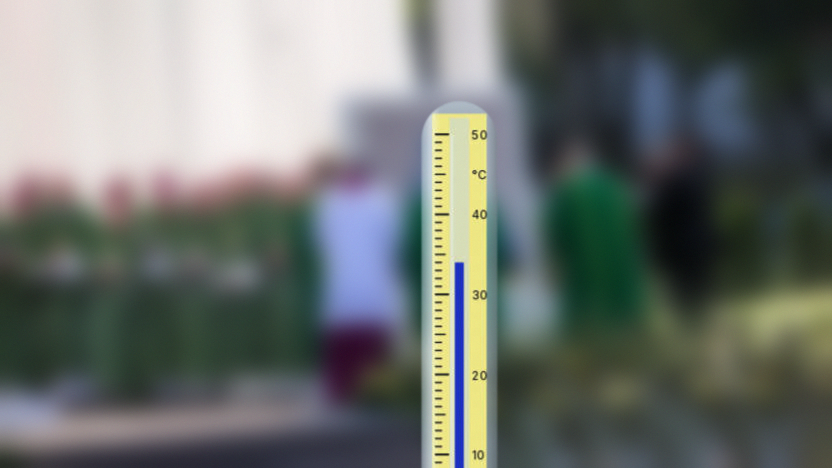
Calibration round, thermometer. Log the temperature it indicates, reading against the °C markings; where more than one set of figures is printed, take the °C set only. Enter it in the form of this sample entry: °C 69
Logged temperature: °C 34
